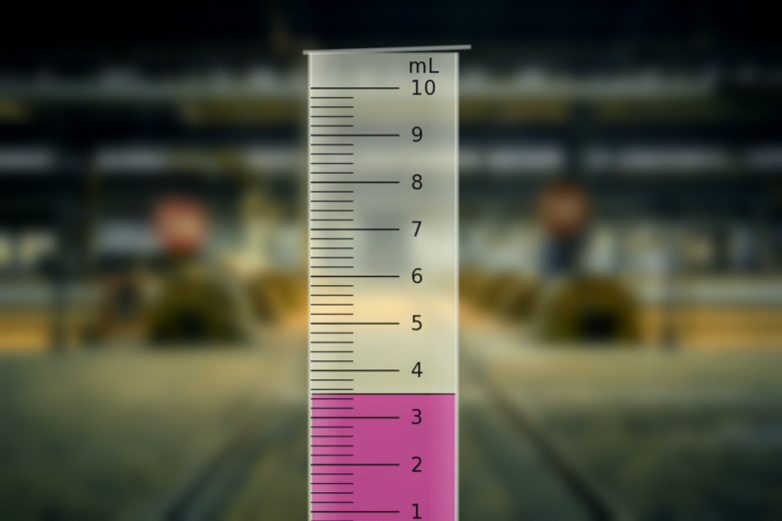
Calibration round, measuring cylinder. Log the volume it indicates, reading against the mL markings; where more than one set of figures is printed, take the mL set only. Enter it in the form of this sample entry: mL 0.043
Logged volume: mL 3.5
